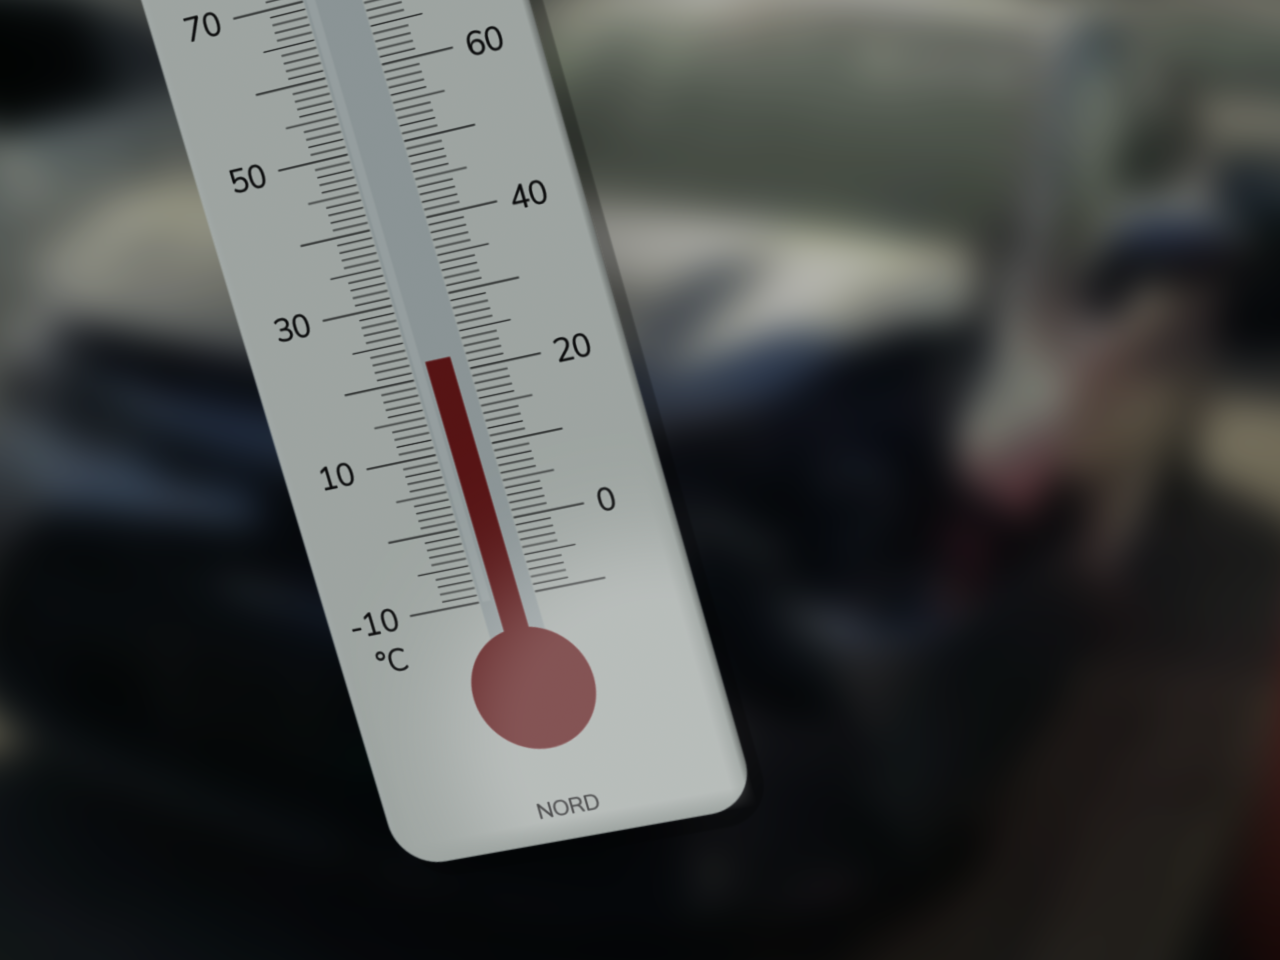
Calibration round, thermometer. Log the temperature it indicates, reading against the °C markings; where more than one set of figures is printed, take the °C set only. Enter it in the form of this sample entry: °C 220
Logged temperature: °C 22
